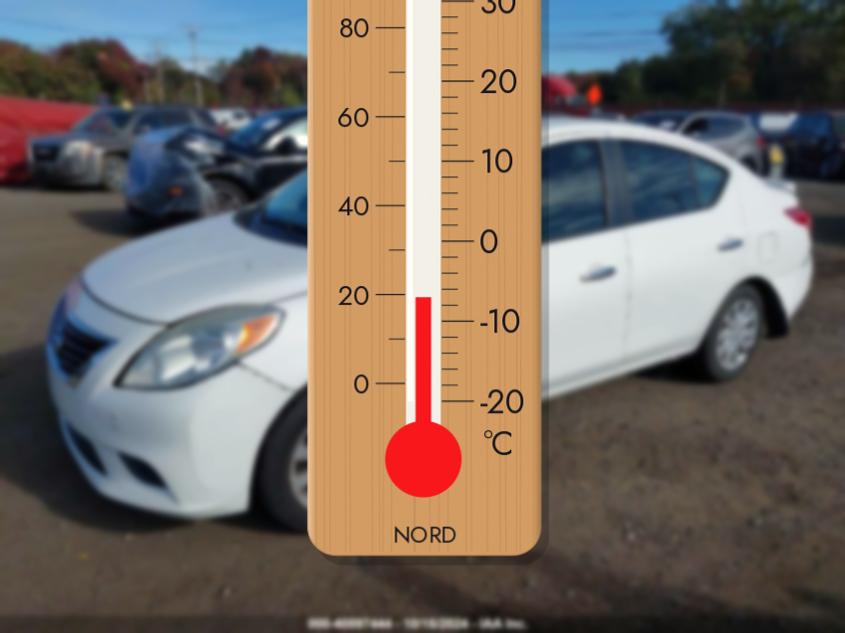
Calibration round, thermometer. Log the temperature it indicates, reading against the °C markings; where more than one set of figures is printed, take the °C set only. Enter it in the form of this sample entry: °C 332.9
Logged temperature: °C -7
